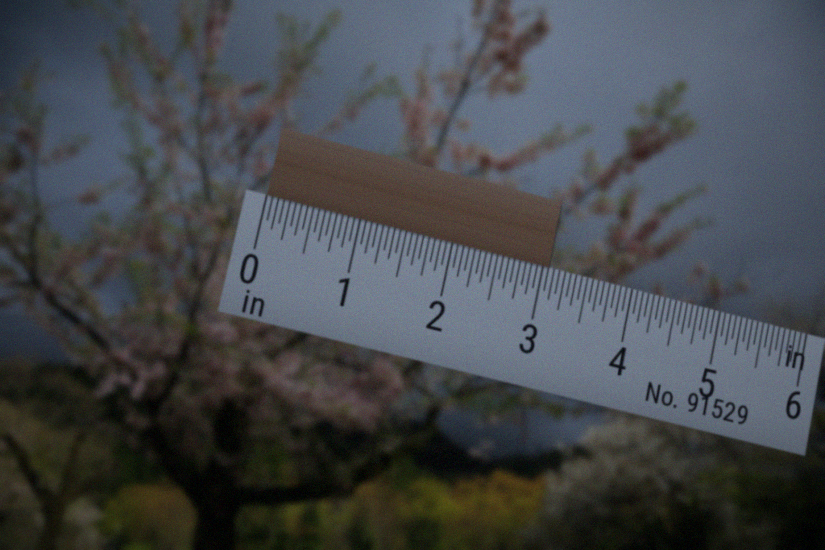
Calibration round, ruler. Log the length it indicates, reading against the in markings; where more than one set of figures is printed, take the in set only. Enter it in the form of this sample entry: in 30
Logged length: in 3.0625
